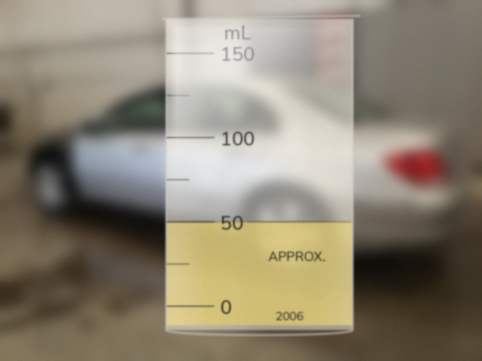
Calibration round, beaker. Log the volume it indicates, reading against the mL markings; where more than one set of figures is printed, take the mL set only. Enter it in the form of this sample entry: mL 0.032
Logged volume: mL 50
